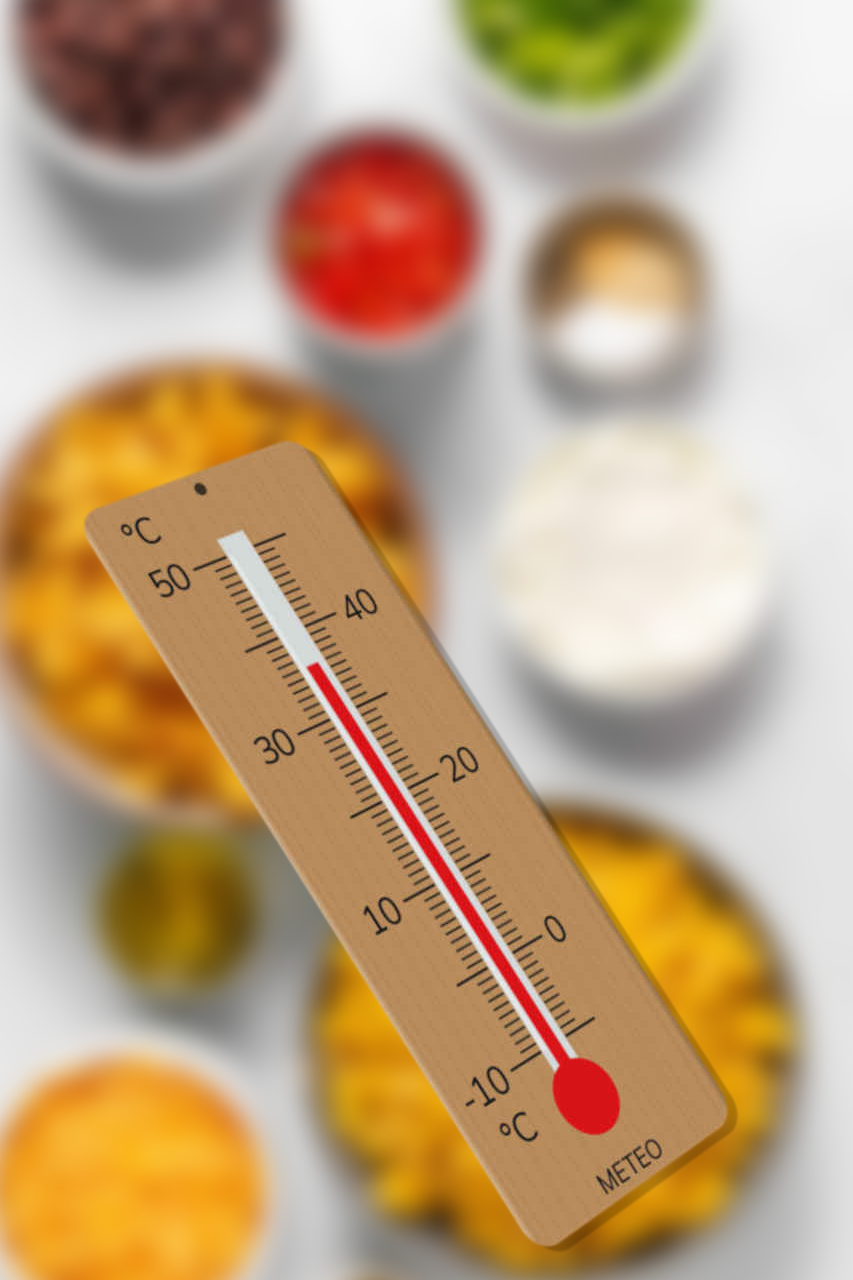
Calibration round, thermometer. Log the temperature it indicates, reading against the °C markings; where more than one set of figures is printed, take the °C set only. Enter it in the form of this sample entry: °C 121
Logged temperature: °C 36
